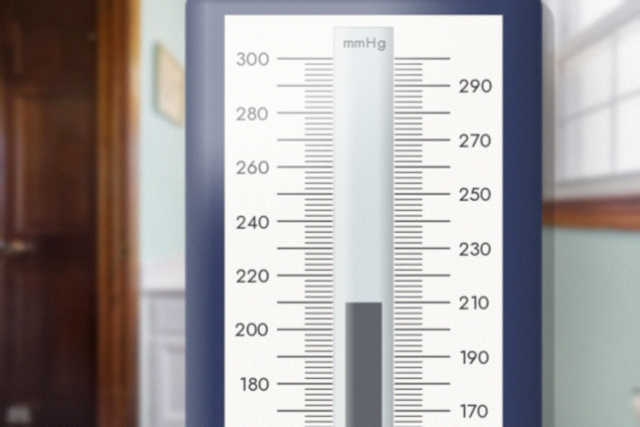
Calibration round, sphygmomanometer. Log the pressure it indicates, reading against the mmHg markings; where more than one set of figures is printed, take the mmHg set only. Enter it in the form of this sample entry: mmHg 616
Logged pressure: mmHg 210
